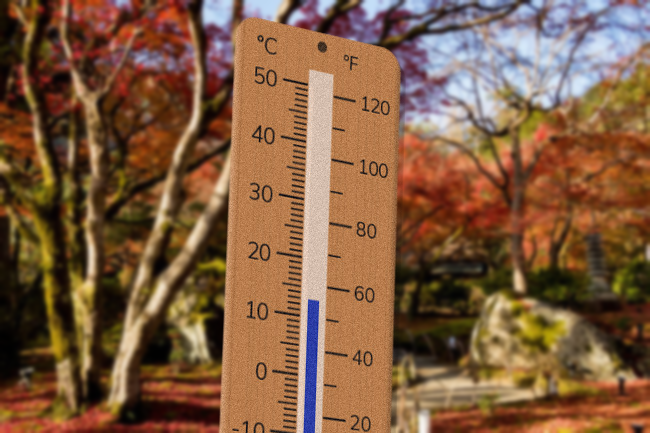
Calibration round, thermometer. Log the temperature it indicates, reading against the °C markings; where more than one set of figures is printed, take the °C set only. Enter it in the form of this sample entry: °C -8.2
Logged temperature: °C 13
